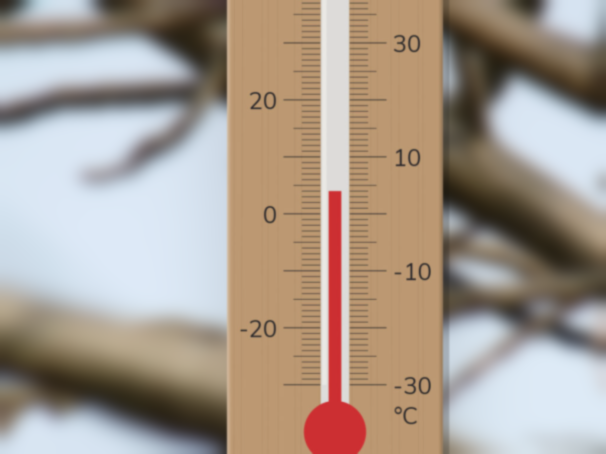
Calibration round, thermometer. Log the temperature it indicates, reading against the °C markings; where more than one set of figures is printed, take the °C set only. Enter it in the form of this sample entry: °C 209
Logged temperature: °C 4
